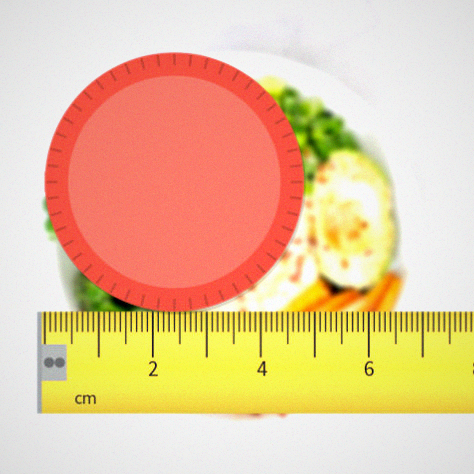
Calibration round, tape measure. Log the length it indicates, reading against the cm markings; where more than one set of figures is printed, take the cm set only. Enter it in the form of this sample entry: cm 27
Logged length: cm 4.8
